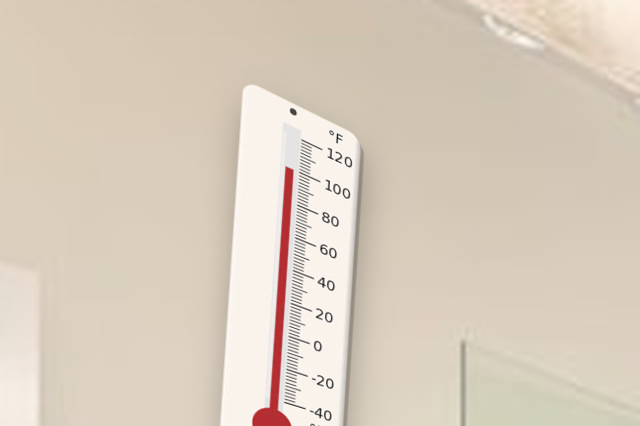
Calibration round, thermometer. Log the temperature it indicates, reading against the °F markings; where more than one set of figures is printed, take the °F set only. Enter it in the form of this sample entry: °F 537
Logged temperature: °F 100
